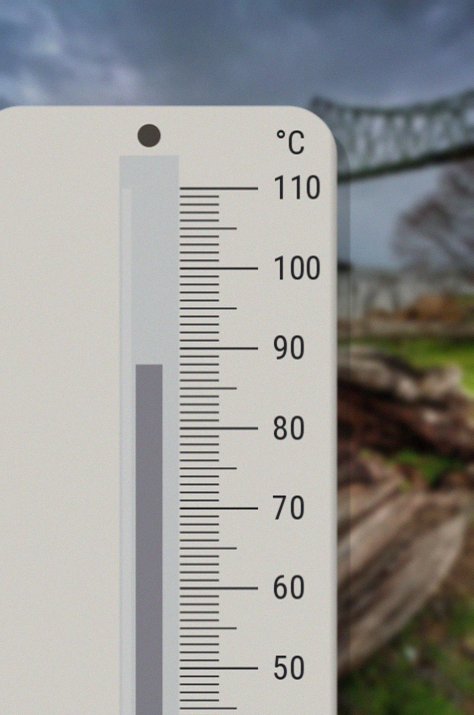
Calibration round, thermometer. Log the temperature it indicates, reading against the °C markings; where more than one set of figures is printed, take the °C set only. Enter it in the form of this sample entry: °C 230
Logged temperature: °C 88
